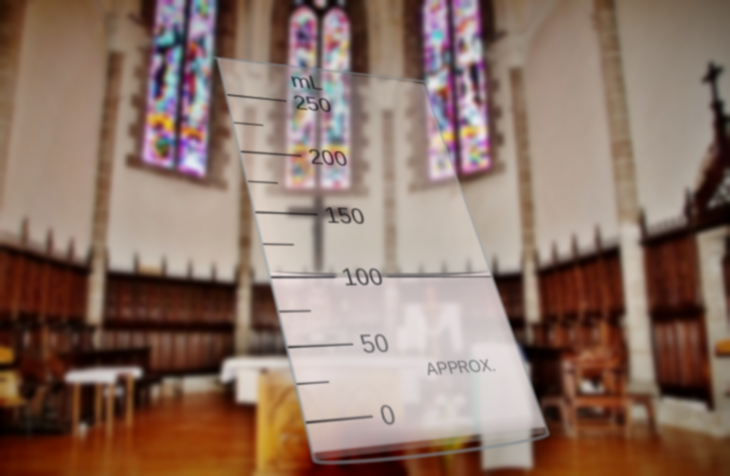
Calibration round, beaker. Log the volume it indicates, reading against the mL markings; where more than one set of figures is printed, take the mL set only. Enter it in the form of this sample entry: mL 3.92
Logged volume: mL 100
